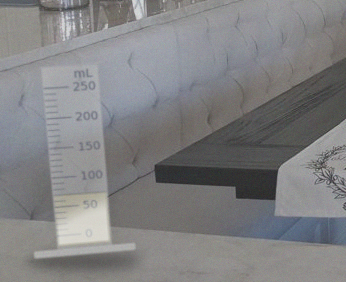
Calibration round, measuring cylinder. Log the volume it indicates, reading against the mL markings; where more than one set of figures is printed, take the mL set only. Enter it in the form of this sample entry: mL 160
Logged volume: mL 70
